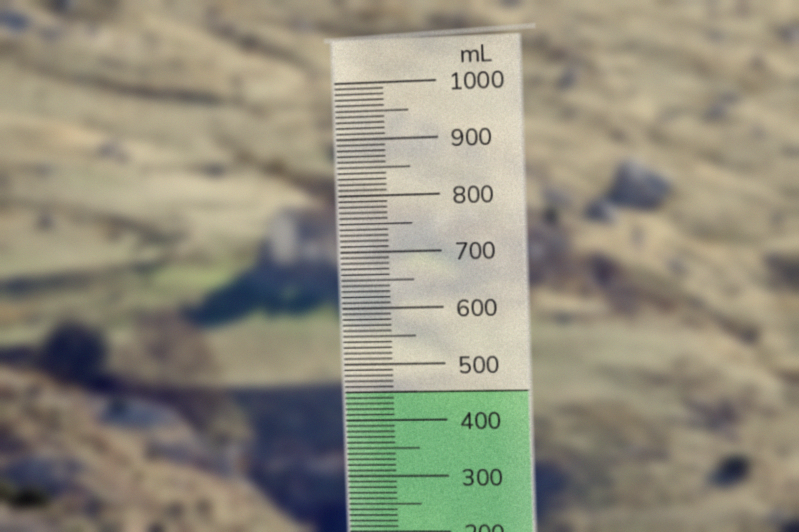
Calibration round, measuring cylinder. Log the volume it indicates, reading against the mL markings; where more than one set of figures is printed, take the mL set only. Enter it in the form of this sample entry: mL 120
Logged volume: mL 450
